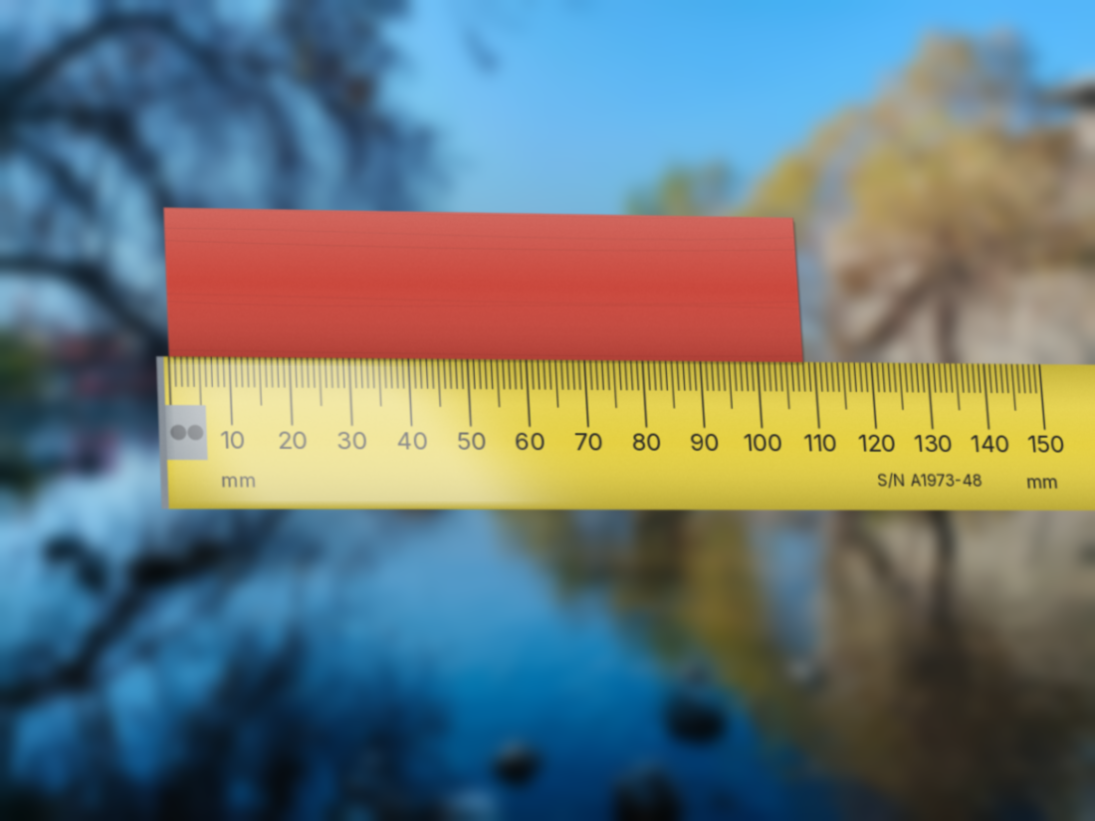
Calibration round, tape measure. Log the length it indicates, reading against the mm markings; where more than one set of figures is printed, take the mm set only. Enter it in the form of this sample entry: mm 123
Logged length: mm 108
